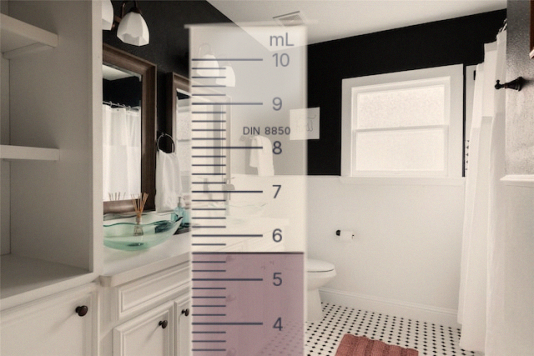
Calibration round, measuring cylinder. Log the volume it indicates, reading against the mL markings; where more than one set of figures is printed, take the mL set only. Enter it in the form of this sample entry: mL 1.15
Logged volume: mL 5.6
